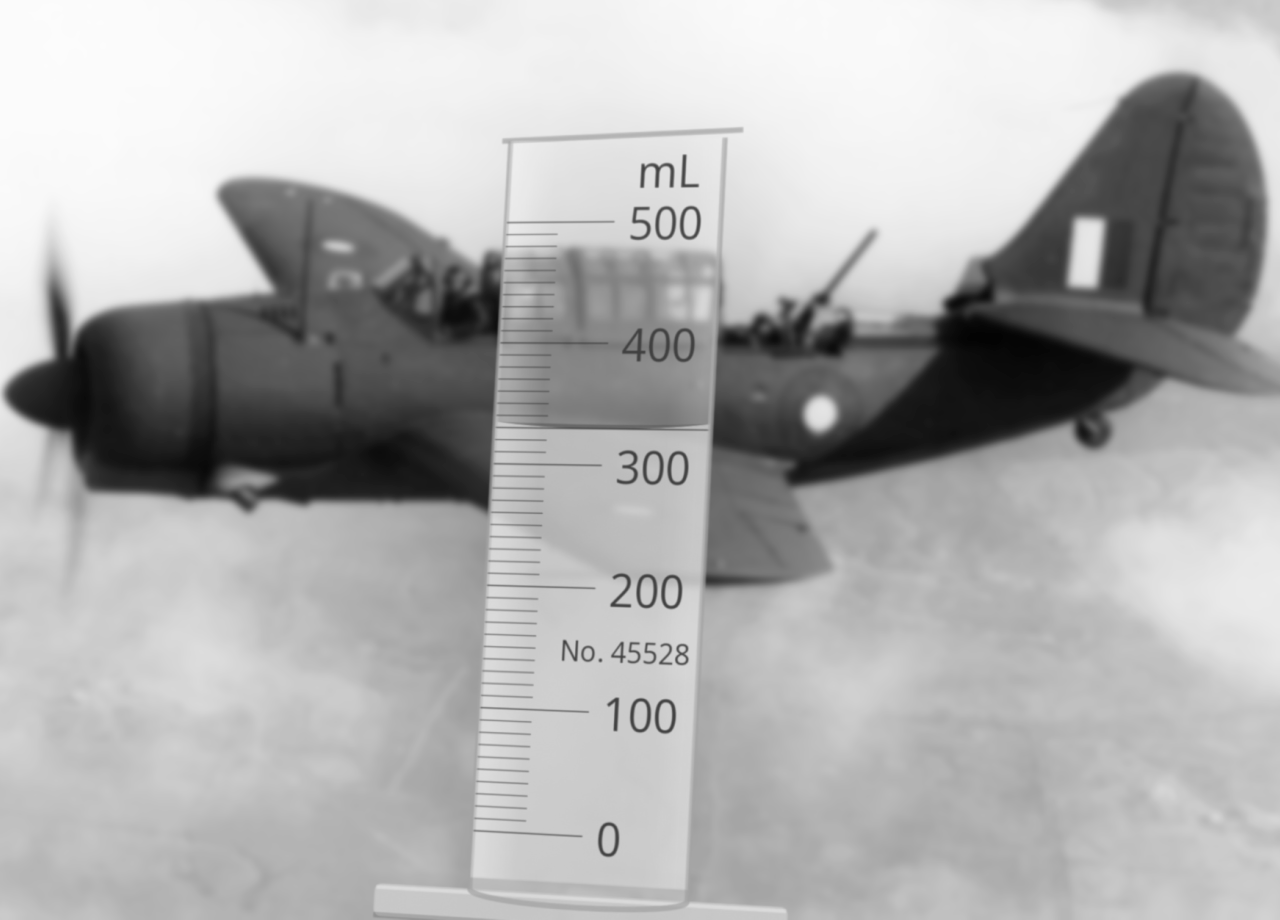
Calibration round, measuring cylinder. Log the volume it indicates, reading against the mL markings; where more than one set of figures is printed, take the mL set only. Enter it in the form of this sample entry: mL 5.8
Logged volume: mL 330
